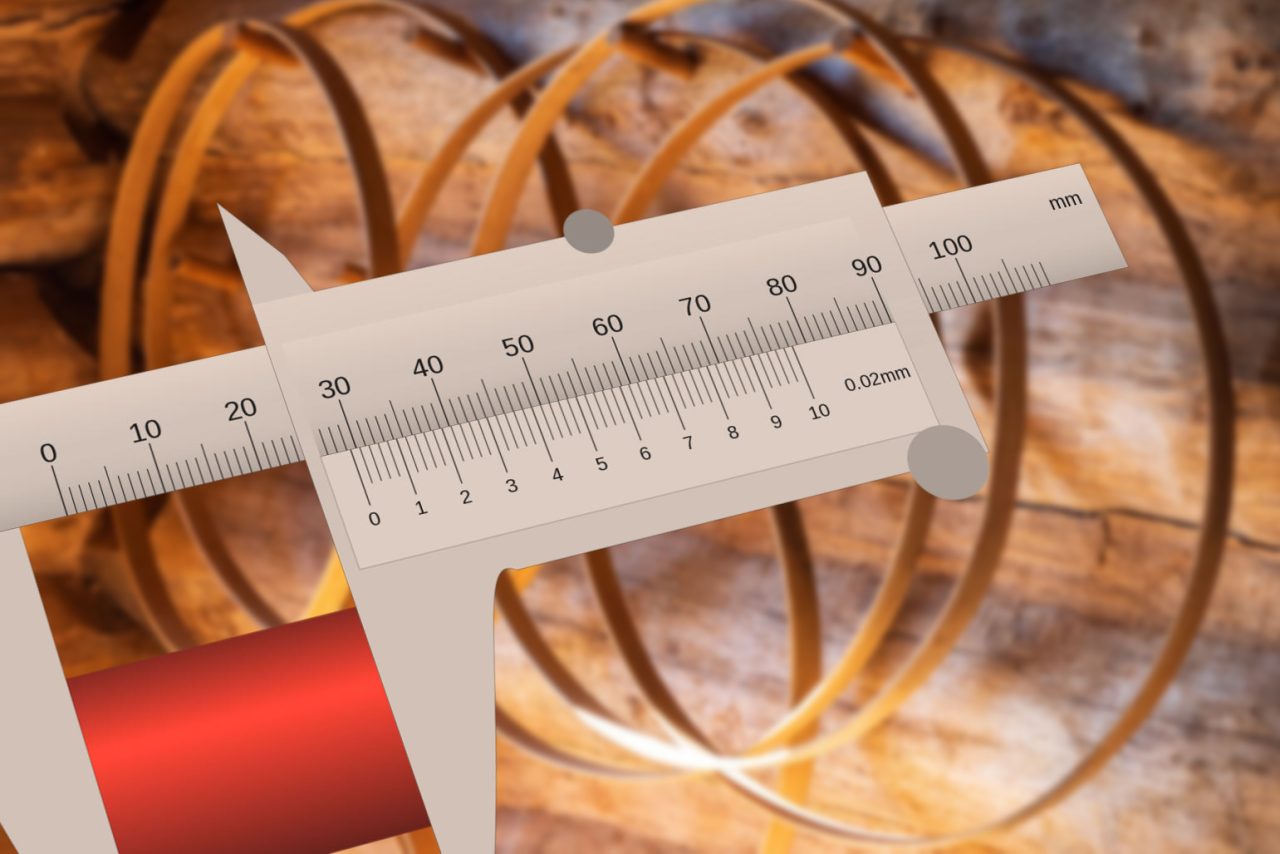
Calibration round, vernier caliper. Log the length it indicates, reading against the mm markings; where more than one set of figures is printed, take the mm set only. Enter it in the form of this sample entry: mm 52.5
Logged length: mm 29.4
